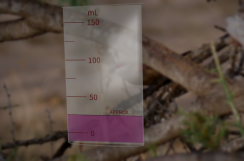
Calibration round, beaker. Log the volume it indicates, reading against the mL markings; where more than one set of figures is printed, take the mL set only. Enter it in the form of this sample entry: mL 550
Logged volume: mL 25
